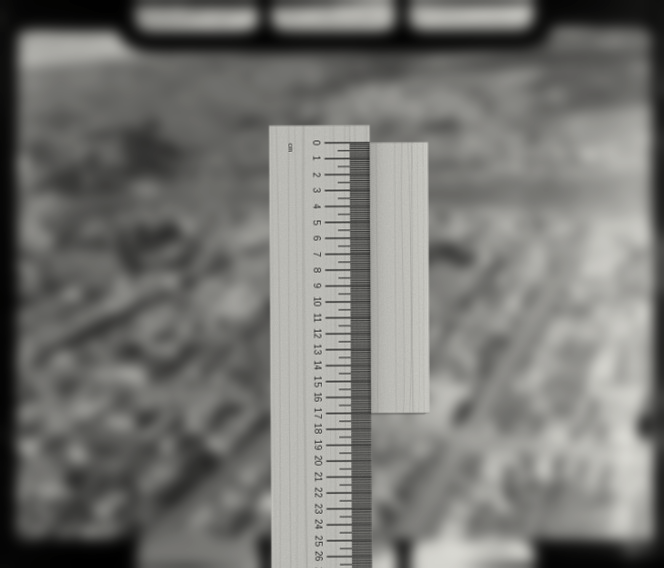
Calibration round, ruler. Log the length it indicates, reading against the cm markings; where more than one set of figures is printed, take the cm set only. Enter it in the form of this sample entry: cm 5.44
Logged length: cm 17
